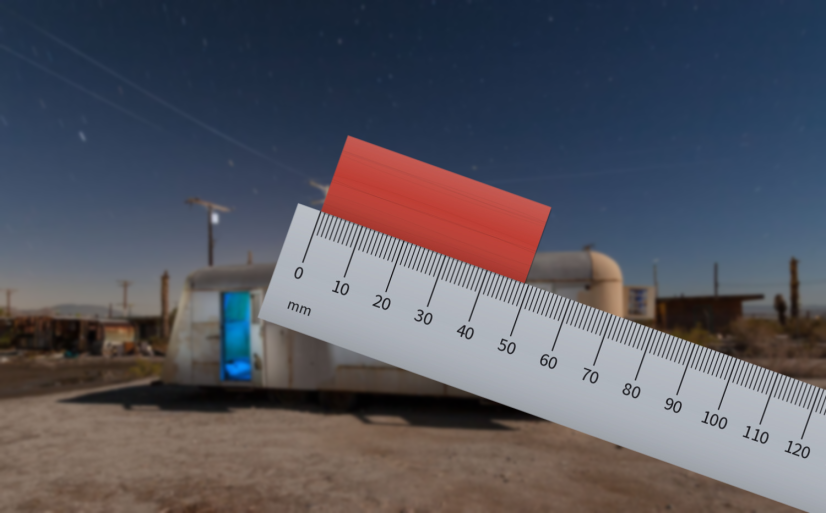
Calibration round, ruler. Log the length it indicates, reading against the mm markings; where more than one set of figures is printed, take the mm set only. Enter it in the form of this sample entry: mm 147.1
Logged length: mm 49
